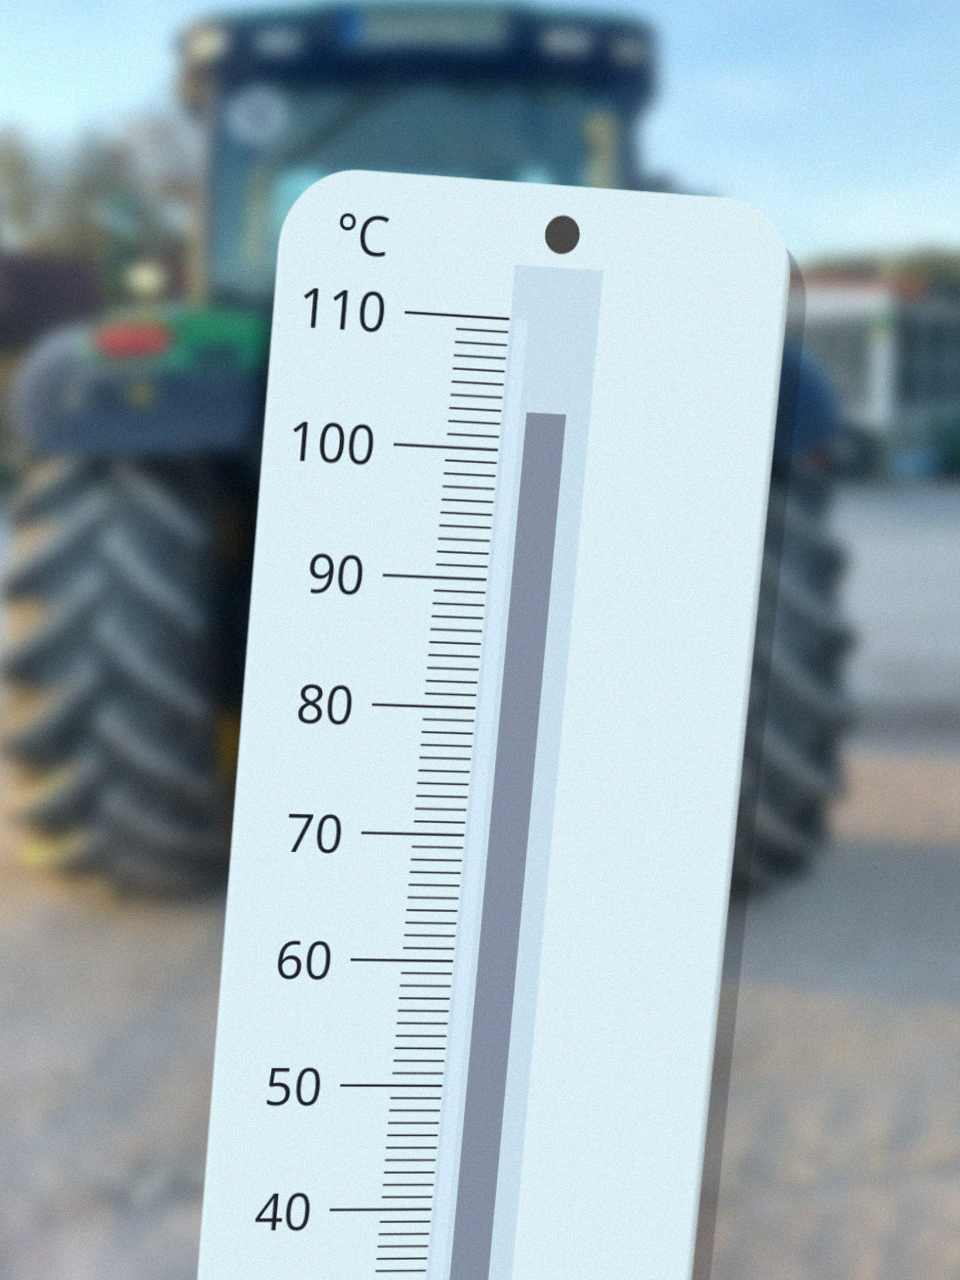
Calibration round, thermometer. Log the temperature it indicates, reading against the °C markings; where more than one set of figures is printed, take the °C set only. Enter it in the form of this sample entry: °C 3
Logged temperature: °C 103
